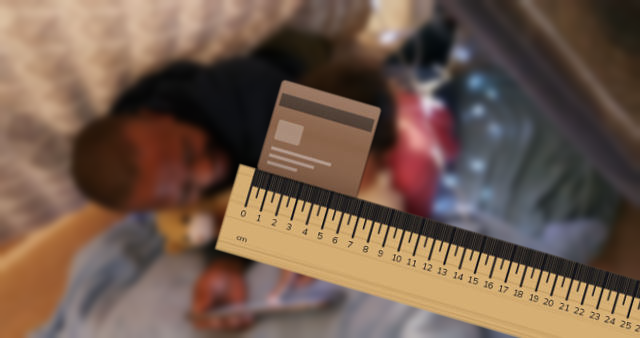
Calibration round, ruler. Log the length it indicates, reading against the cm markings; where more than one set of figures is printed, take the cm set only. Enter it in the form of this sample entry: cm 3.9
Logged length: cm 6.5
